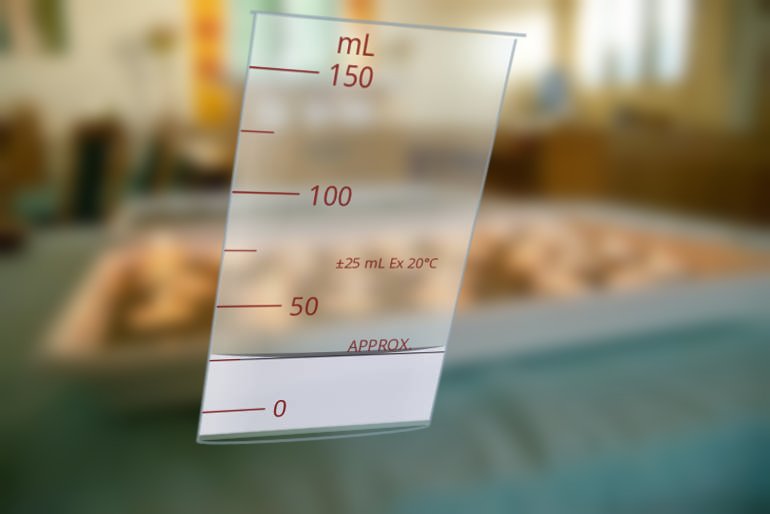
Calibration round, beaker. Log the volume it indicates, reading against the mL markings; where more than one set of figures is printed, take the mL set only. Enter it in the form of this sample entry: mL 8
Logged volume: mL 25
